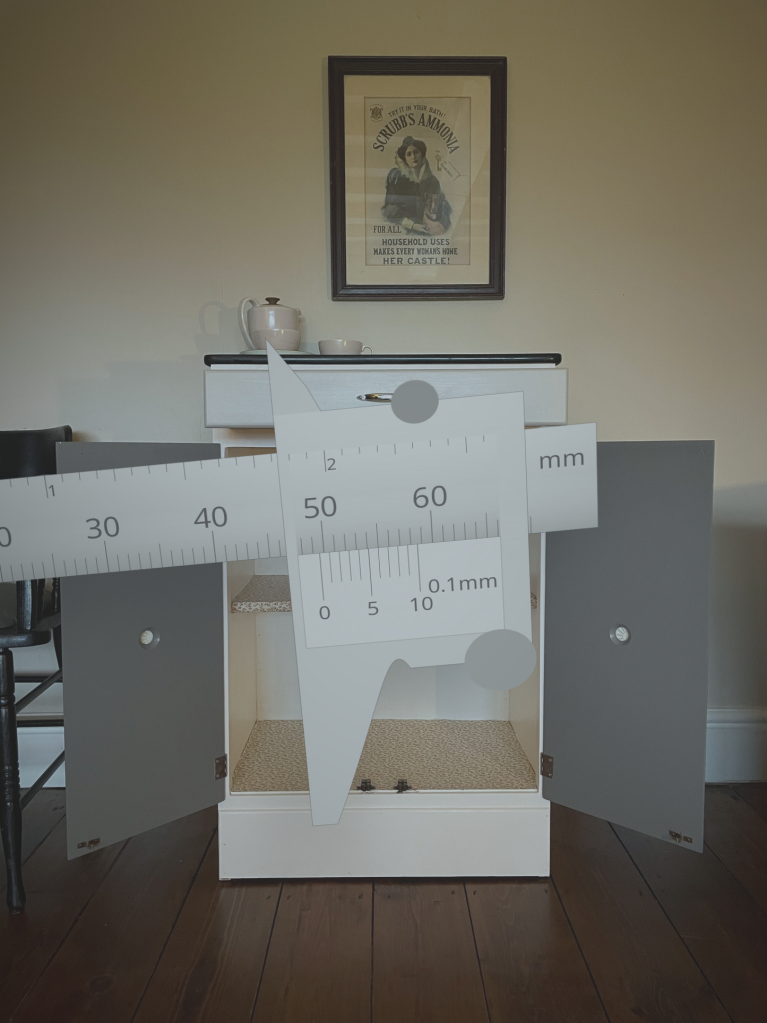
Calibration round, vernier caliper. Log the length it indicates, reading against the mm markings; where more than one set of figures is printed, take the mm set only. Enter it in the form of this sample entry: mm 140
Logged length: mm 49.6
